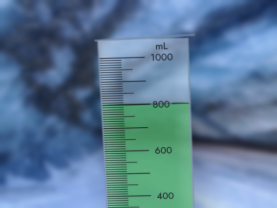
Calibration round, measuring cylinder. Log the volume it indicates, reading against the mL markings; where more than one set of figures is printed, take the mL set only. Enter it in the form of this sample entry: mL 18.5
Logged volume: mL 800
